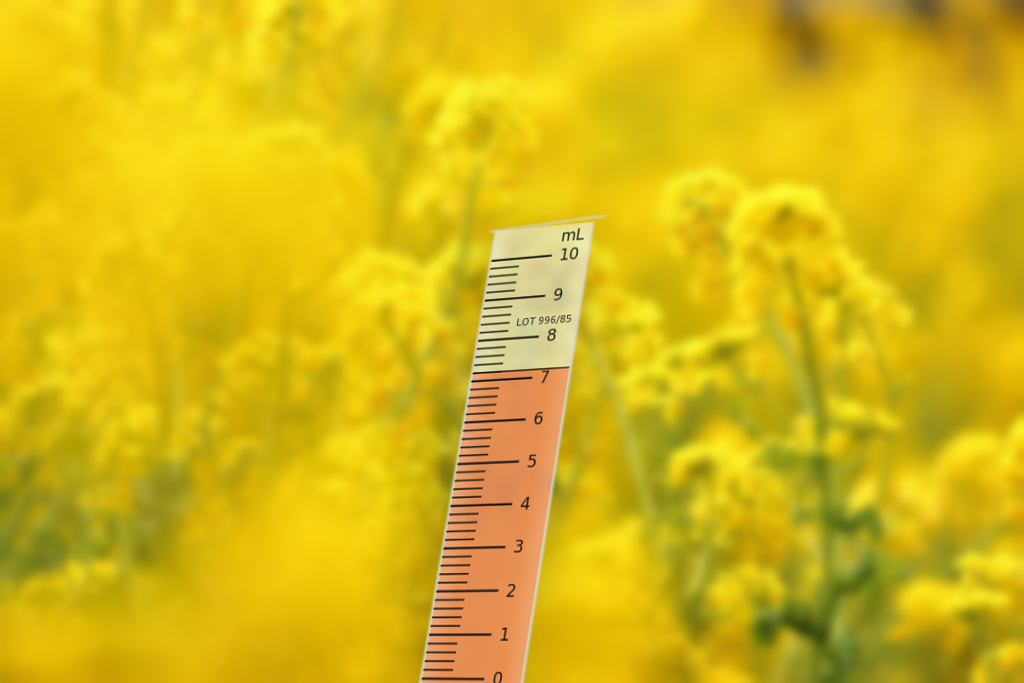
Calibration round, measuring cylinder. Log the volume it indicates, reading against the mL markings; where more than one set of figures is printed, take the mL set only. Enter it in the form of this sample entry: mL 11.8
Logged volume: mL 7.2
